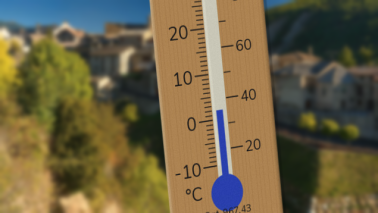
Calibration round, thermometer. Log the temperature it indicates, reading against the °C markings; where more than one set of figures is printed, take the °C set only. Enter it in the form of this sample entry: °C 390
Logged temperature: °C 2
